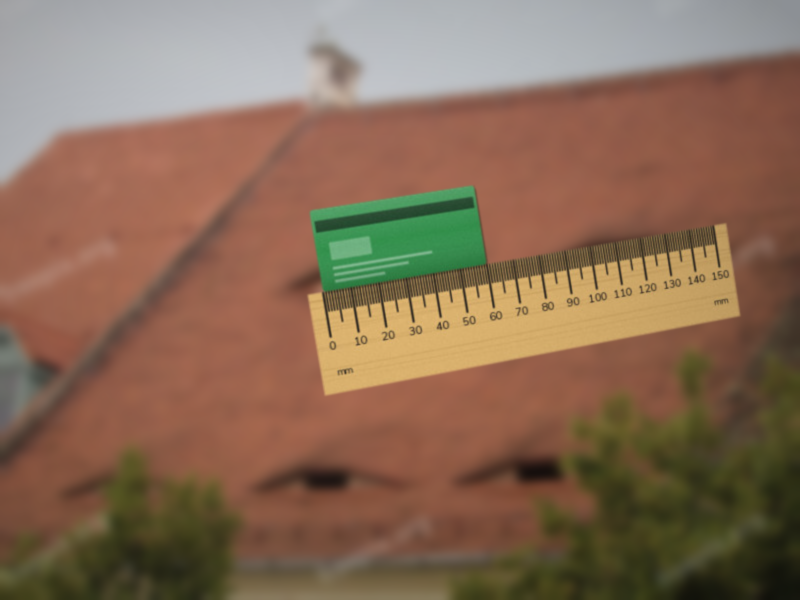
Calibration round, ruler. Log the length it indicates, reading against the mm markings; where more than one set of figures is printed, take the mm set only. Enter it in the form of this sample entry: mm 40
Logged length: mm 60
